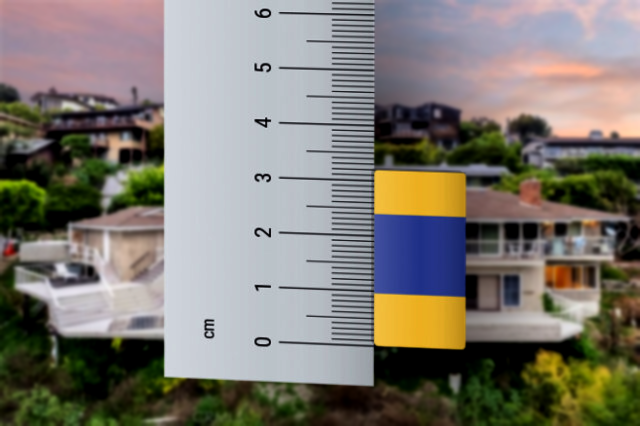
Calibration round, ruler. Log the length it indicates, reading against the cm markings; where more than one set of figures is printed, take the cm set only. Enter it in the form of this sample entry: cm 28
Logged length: cm 3.2
